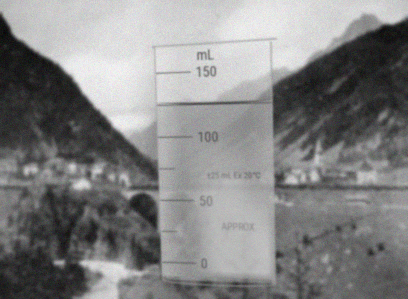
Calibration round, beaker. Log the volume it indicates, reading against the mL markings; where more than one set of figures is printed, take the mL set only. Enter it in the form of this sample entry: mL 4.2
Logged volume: mL 125
